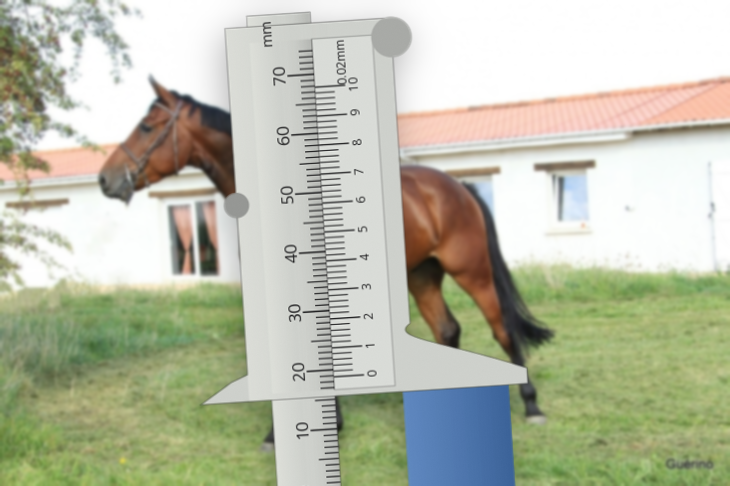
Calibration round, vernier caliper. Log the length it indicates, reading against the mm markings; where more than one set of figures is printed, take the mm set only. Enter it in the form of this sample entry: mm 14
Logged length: mm 18.8
